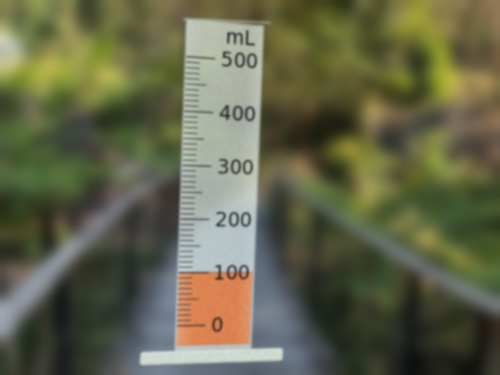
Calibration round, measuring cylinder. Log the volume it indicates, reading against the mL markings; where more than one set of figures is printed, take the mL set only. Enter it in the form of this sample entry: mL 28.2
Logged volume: mL 100
